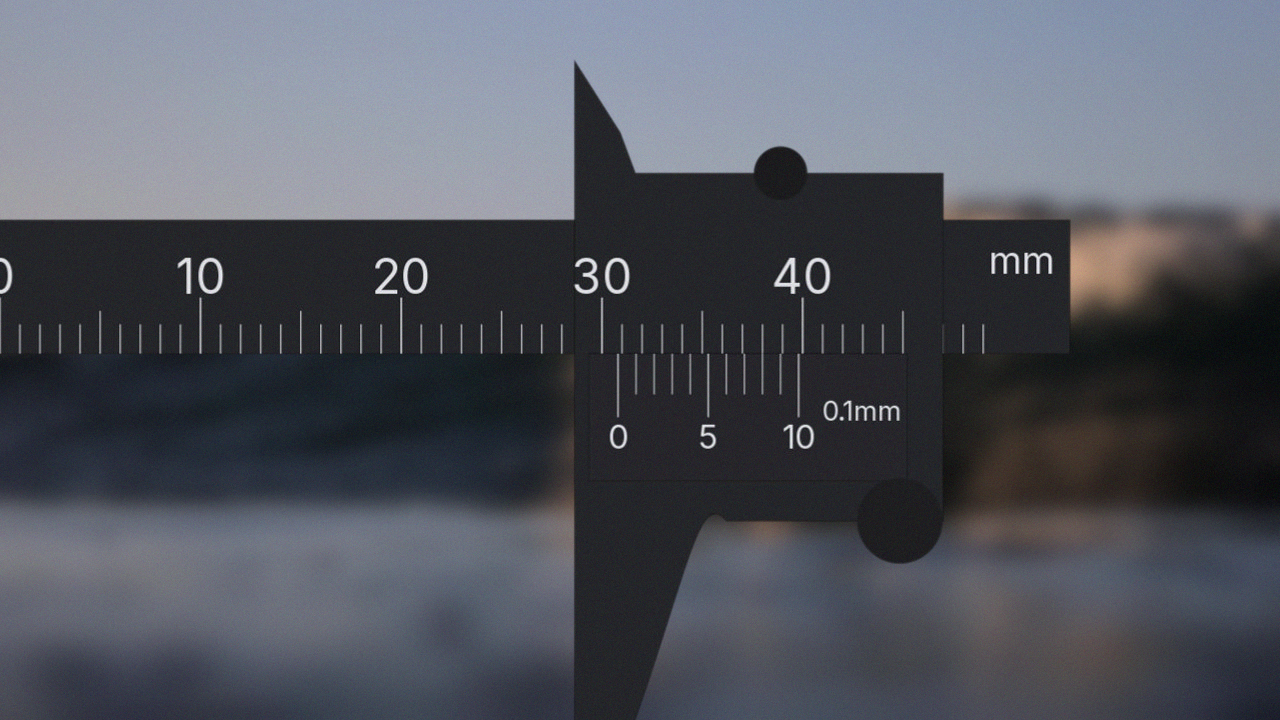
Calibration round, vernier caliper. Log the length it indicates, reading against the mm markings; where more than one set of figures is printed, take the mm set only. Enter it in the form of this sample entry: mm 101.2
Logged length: mm 30.8
